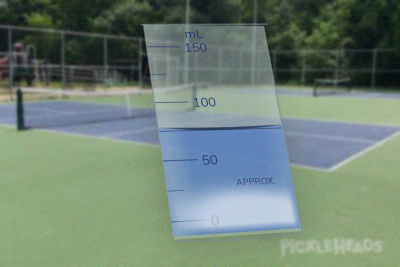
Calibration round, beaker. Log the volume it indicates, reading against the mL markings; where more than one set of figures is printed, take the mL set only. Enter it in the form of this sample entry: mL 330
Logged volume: mL 75
